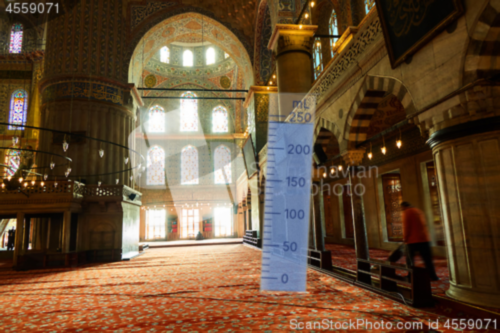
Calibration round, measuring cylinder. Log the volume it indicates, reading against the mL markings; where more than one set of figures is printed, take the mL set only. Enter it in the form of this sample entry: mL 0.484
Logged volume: mL 240
